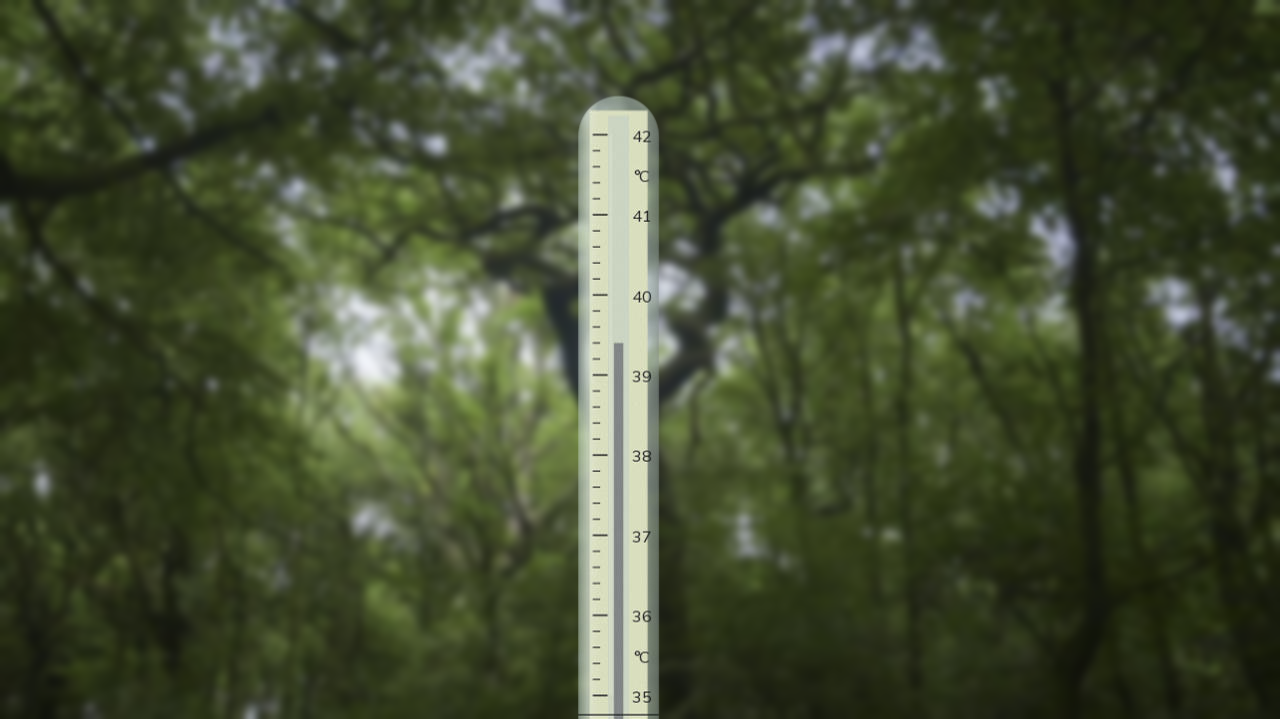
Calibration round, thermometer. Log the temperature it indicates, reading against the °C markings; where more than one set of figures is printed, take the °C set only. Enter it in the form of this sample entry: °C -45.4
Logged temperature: °C 39.4
